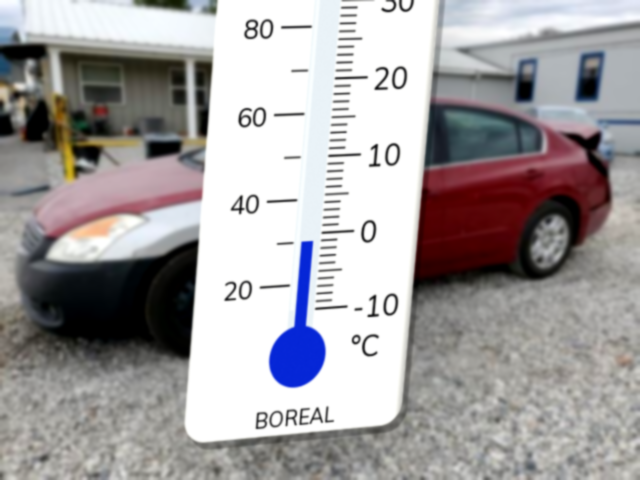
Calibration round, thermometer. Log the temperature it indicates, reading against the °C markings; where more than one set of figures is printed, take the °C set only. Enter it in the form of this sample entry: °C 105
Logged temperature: °C -1
